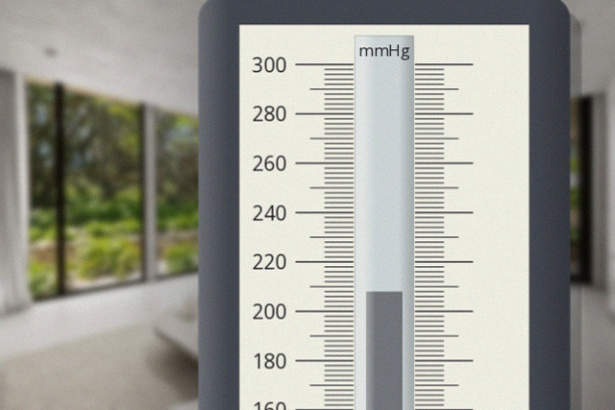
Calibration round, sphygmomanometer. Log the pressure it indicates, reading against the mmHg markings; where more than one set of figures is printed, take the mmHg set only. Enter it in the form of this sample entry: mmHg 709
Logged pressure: mmHg 208
